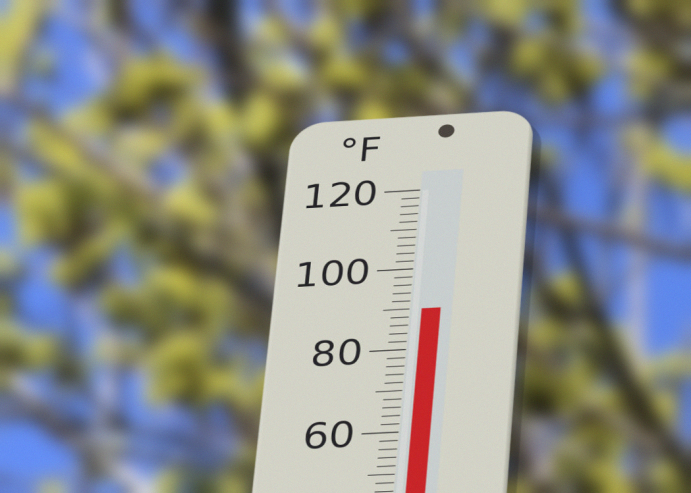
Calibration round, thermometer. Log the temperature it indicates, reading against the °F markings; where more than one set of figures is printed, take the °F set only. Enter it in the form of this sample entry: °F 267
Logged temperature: °F 90
